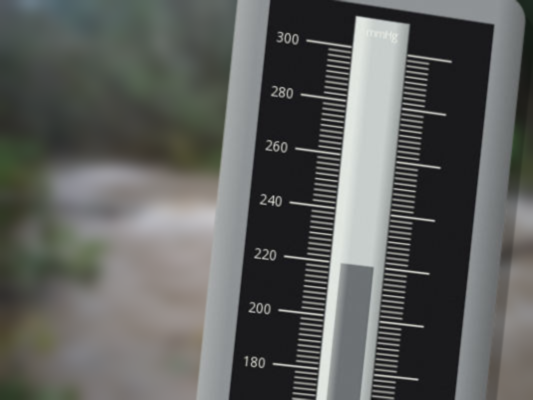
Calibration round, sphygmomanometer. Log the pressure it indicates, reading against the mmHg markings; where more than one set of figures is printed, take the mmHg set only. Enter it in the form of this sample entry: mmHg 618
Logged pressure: mmHg 220
